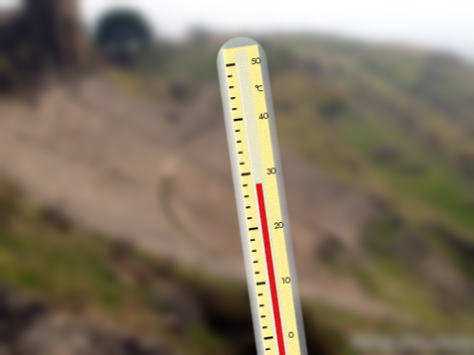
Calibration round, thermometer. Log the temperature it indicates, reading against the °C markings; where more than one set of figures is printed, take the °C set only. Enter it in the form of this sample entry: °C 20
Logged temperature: °C 28
